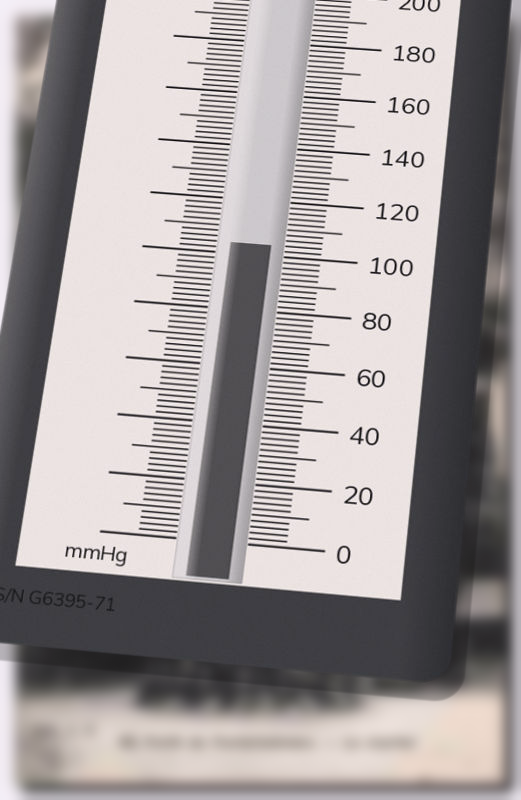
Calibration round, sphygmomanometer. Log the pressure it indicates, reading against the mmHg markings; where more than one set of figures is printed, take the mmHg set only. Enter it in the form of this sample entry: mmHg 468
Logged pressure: mmHg 104
